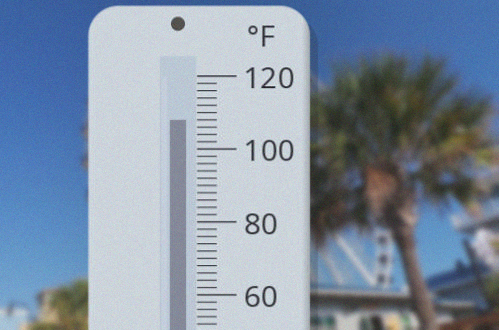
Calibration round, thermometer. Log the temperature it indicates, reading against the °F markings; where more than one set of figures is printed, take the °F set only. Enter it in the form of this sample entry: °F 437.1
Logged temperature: °F 108
